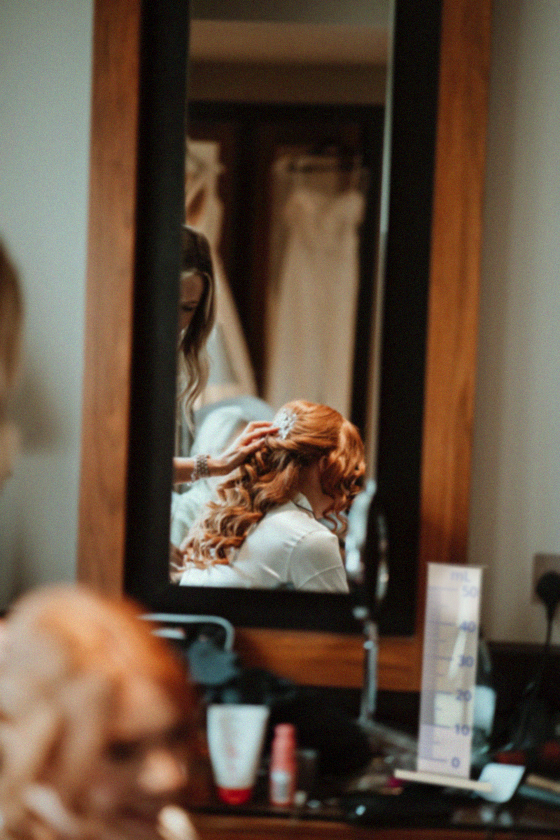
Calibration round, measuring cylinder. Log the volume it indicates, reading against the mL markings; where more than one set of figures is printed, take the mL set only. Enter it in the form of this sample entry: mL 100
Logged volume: mL 10
